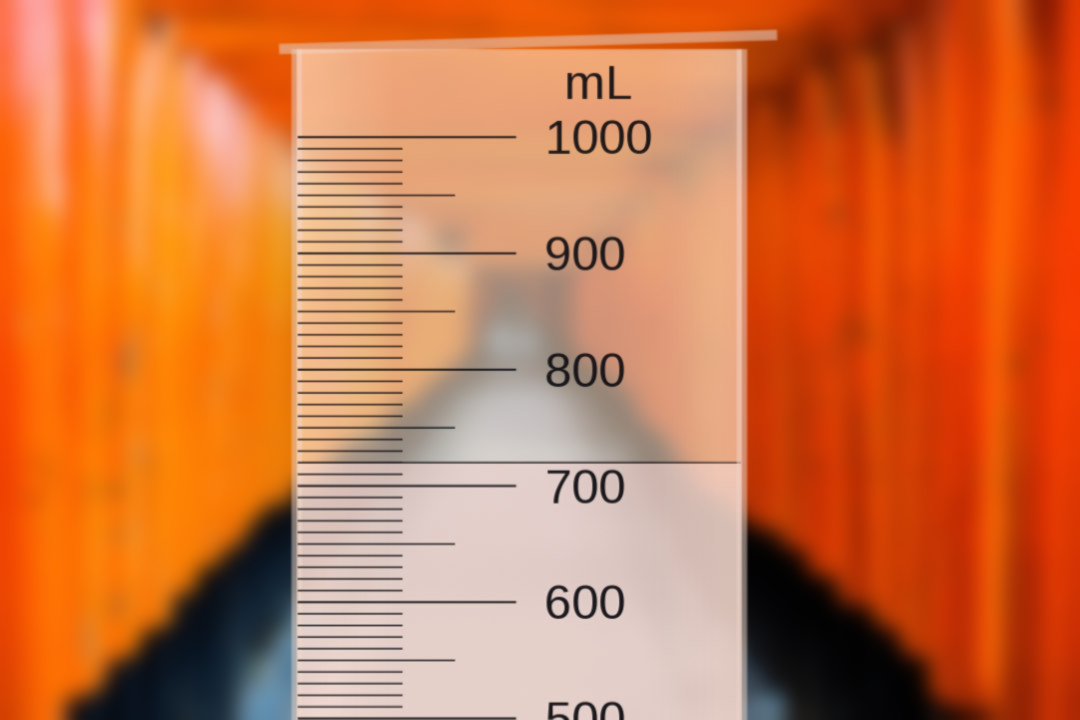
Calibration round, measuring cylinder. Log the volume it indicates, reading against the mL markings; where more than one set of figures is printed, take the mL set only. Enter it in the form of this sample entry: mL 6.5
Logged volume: mL 720
